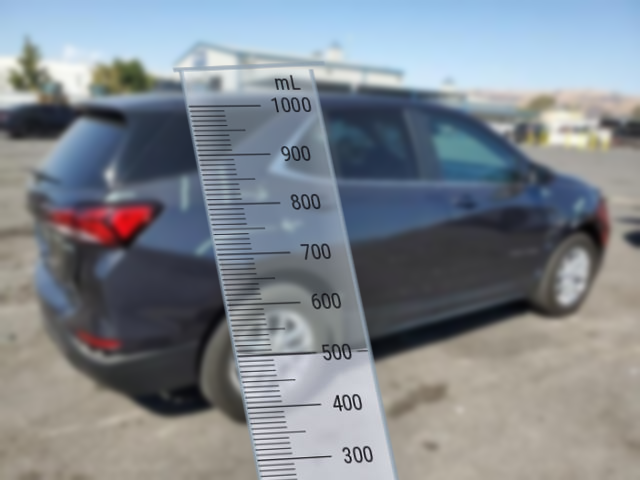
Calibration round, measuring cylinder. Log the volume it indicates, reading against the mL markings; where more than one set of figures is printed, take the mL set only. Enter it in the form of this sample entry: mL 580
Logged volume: mL 500
